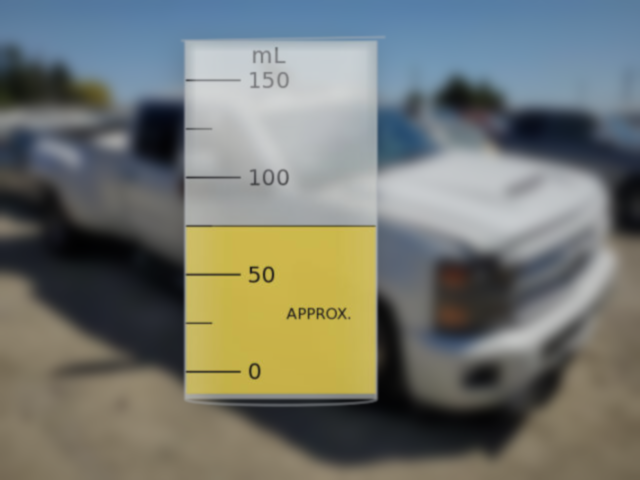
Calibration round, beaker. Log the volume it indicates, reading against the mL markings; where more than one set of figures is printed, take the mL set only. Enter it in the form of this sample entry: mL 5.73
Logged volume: mL 75
